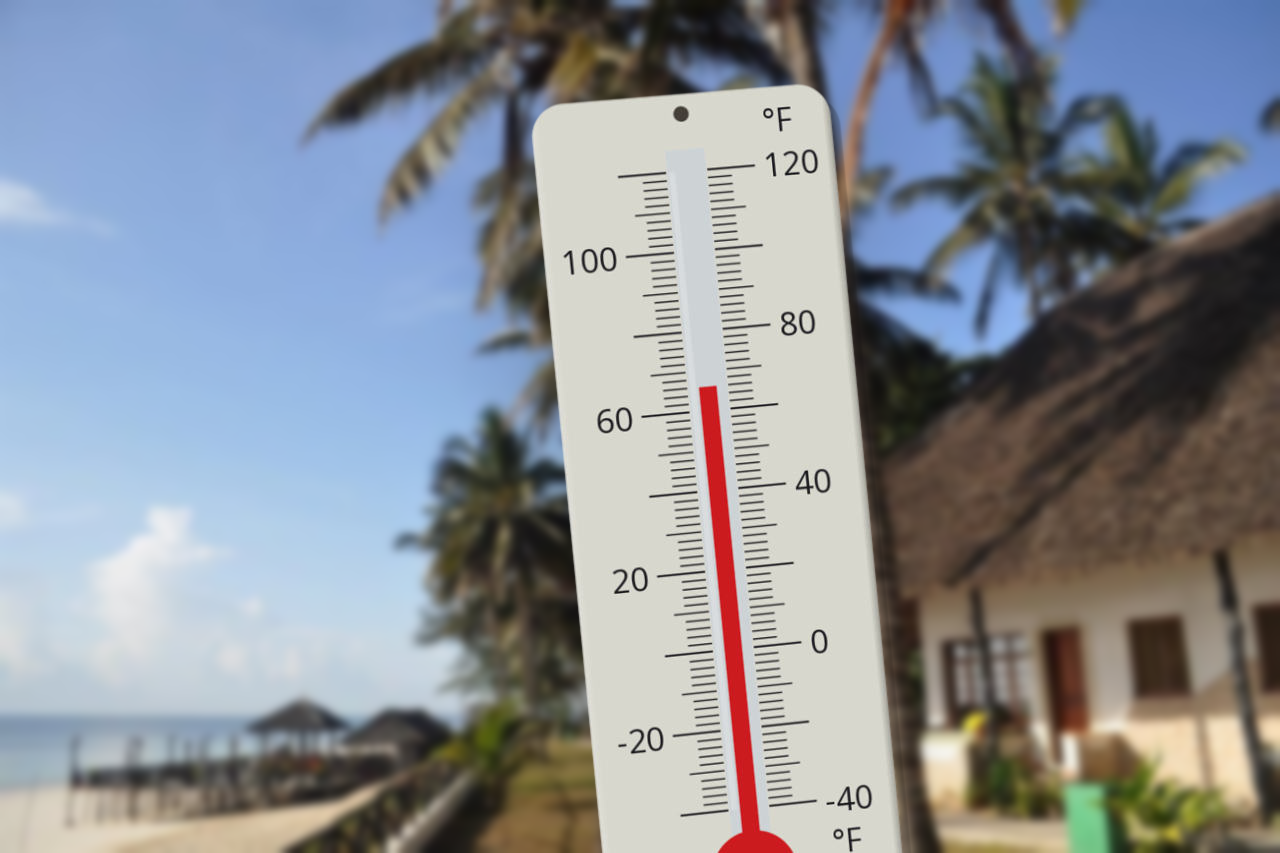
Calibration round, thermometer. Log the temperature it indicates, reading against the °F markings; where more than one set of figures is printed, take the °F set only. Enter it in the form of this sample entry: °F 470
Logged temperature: °F 66
